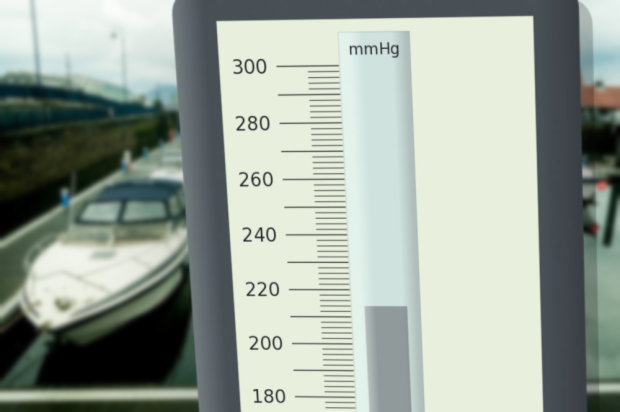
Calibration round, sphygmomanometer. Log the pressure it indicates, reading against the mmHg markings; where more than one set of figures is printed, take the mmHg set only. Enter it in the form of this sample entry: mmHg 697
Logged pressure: mmHg 214
